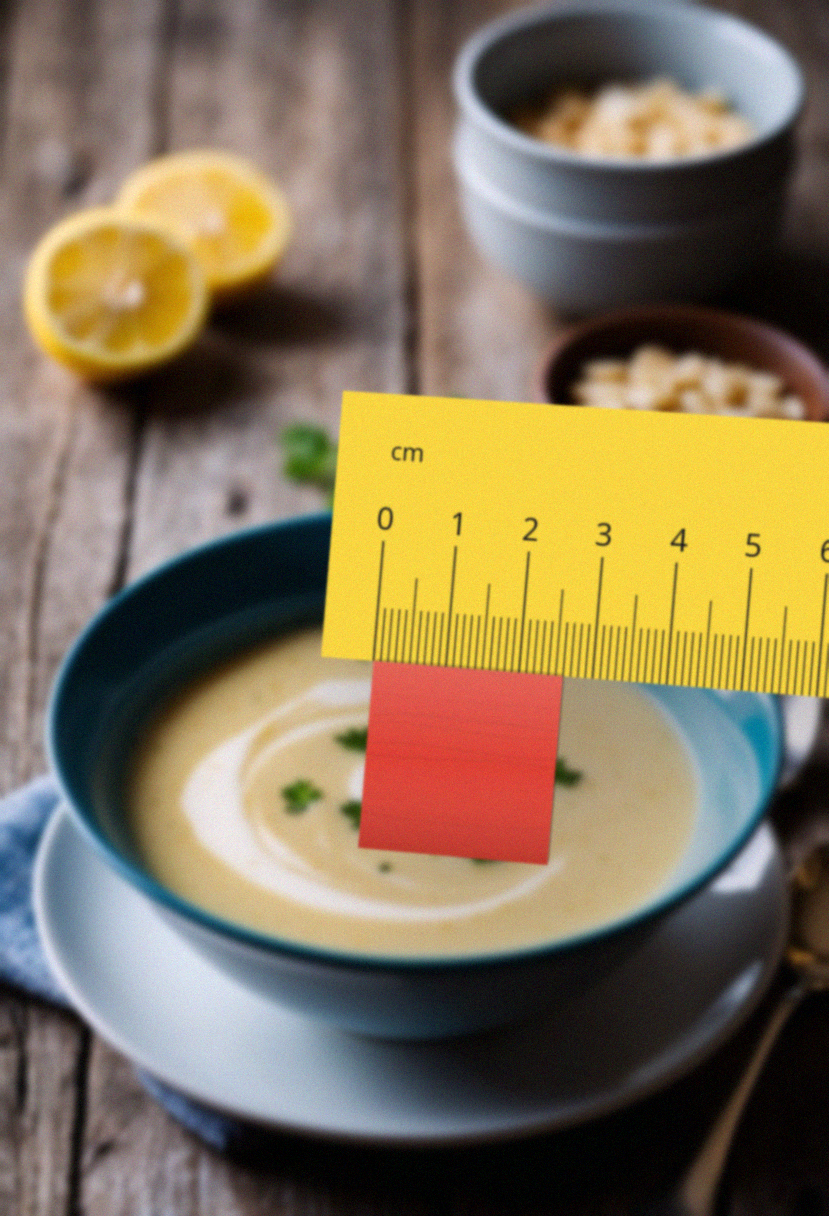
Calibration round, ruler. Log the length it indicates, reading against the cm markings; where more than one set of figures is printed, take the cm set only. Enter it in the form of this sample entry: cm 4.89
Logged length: cm 2.6
